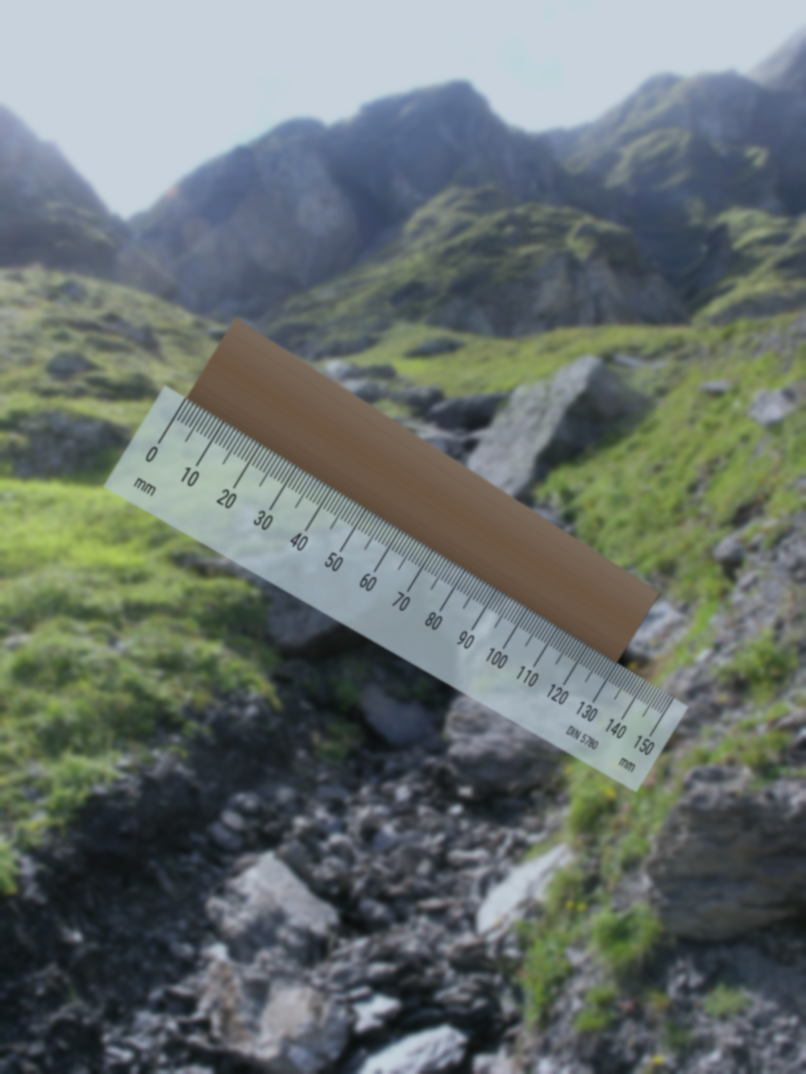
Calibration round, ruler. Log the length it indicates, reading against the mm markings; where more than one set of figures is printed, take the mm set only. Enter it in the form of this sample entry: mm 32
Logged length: mm 130
